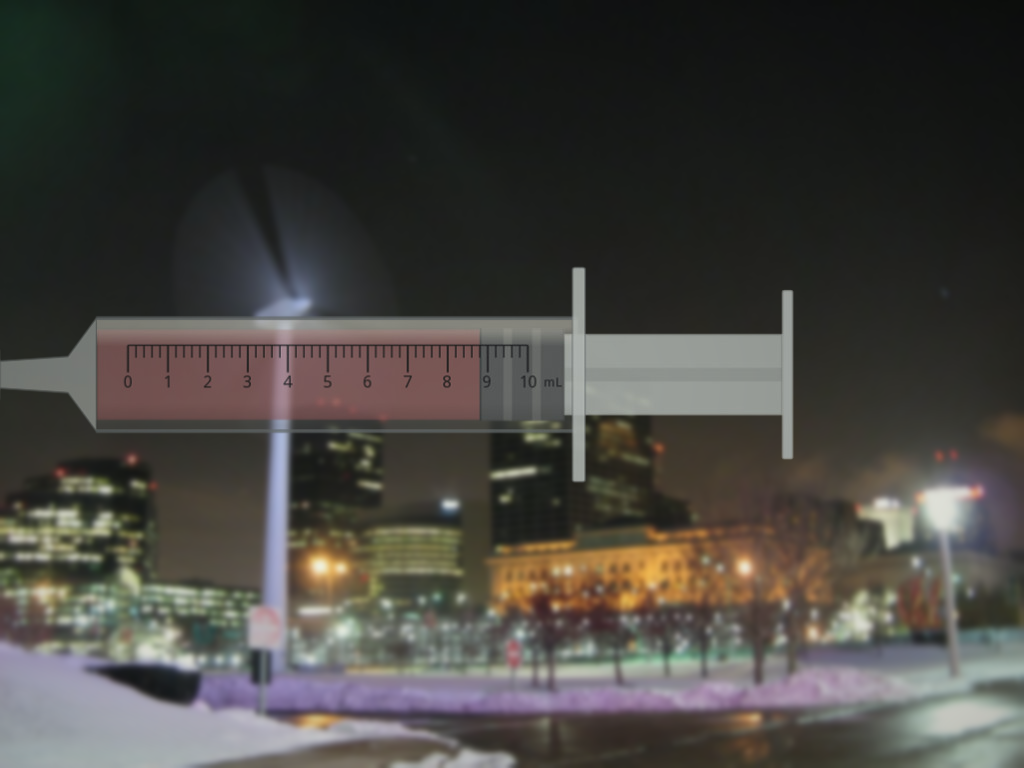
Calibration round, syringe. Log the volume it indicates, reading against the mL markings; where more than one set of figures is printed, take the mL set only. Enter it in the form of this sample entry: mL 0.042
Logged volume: mL 8.8
